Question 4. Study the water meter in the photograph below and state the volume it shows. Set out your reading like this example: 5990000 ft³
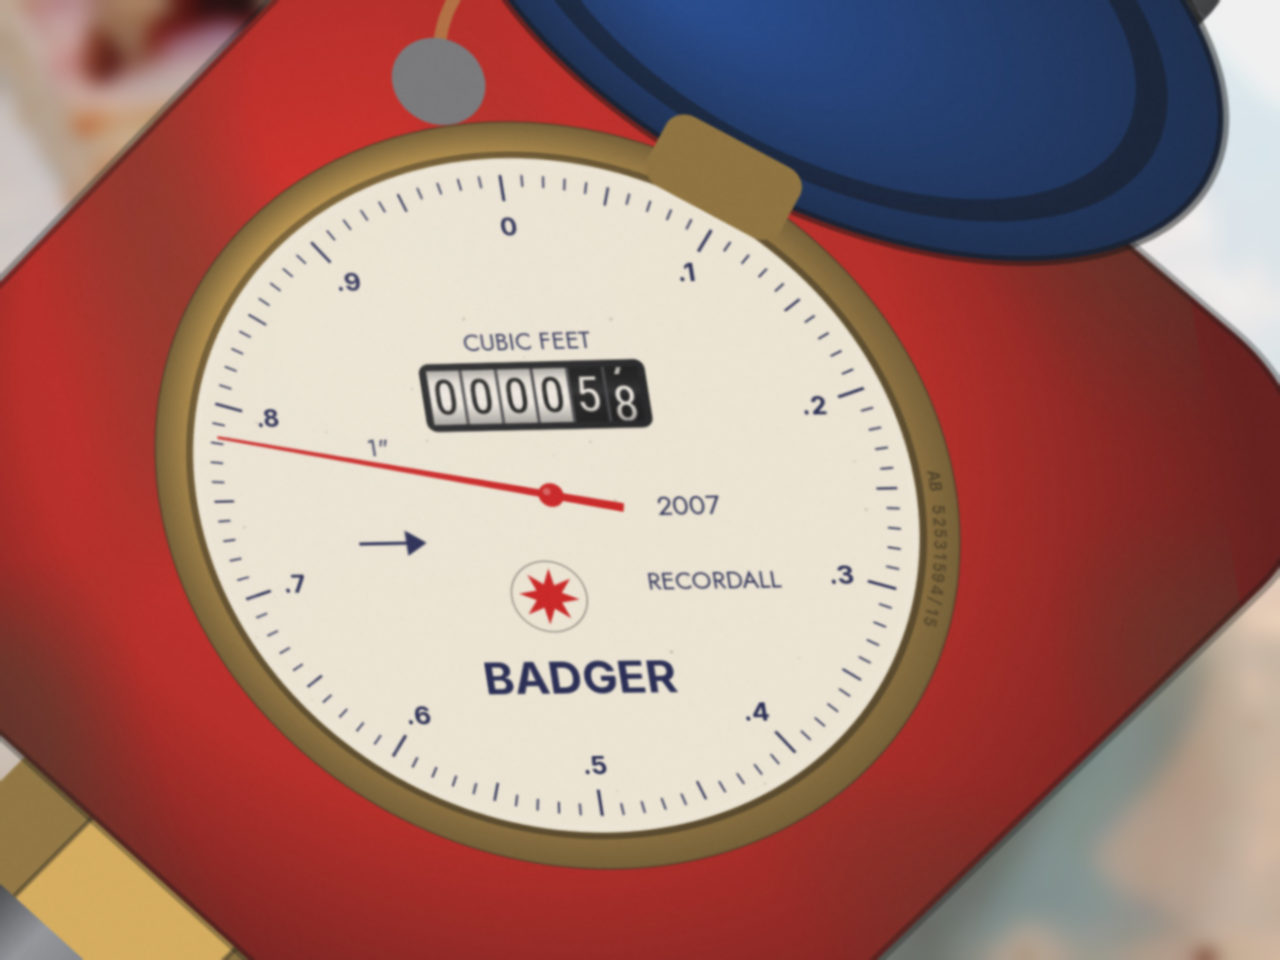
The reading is 57.78 ft³
